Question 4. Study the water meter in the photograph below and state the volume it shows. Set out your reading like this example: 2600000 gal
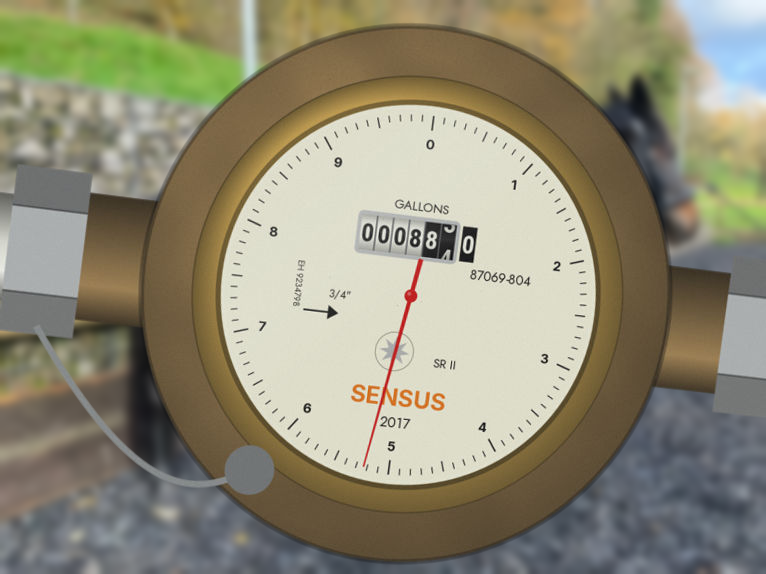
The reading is 8835.2 gal
